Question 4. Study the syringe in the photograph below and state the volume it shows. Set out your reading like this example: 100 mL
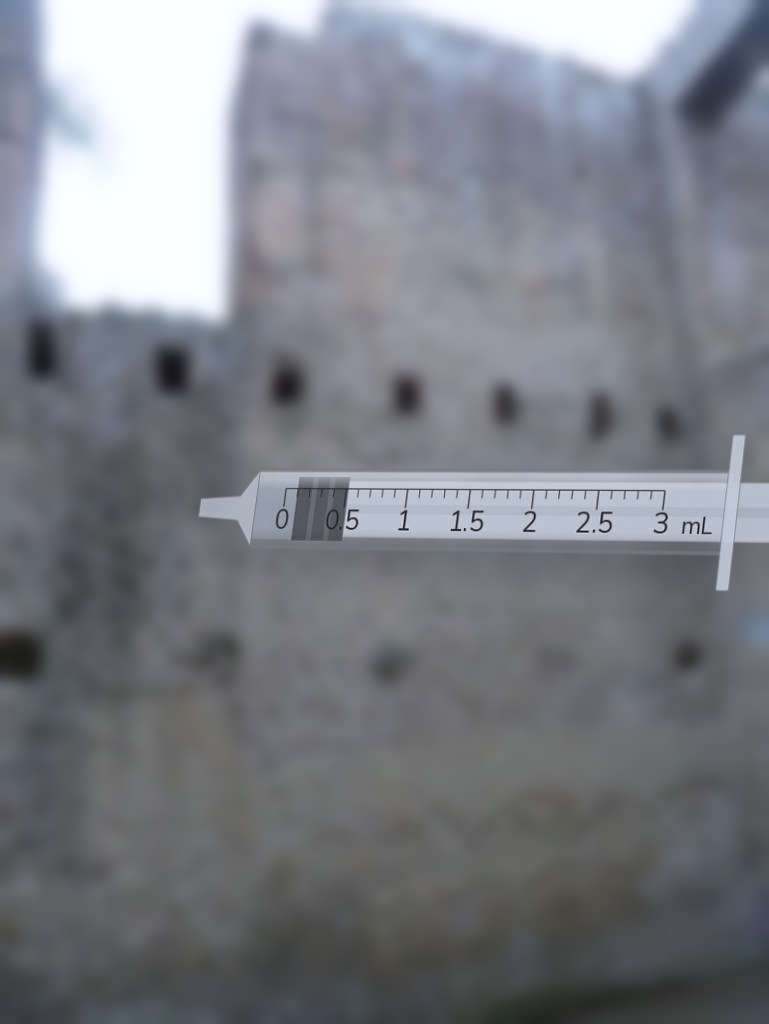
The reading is 0.1 mL
